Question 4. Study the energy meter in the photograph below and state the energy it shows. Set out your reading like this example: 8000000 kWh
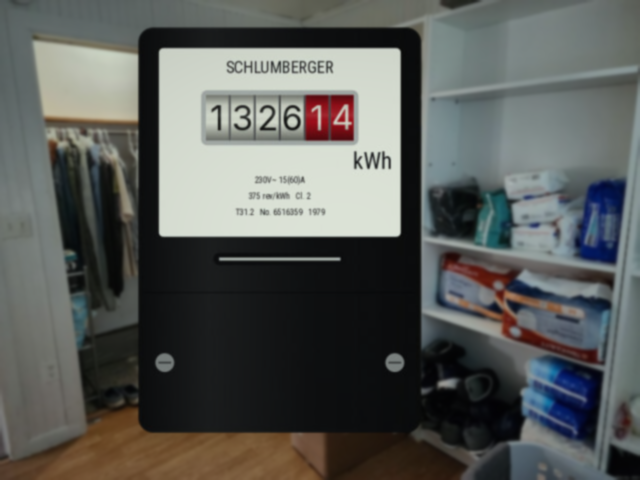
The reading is 1326.14 kWh
